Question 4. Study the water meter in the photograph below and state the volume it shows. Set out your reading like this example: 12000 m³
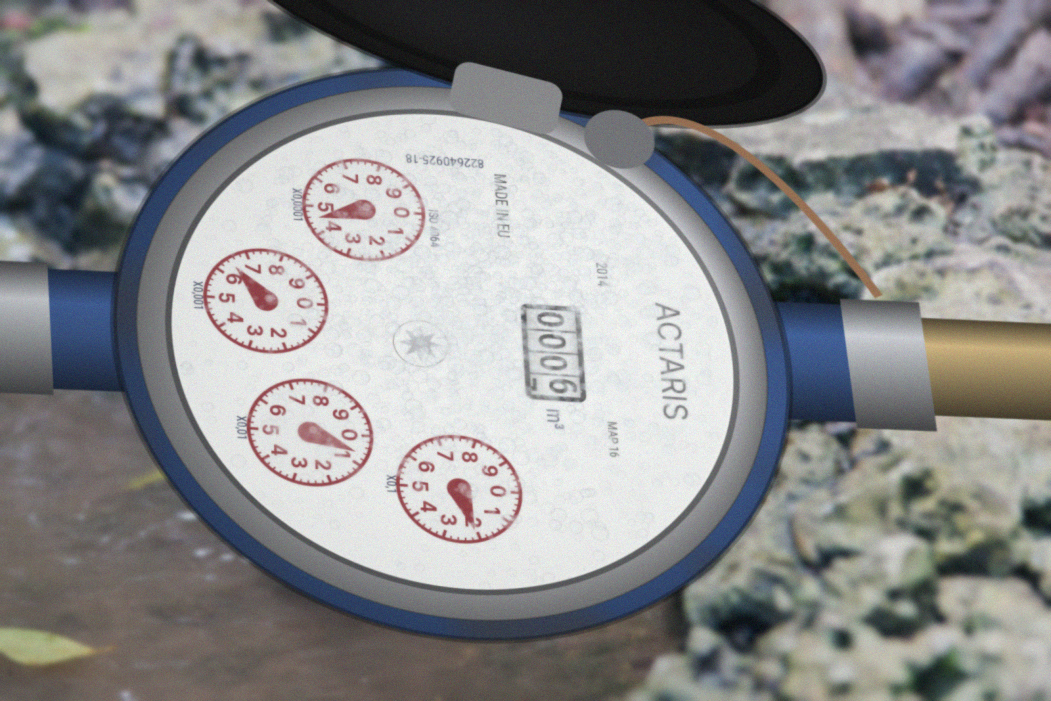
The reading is 6.2064 m³
